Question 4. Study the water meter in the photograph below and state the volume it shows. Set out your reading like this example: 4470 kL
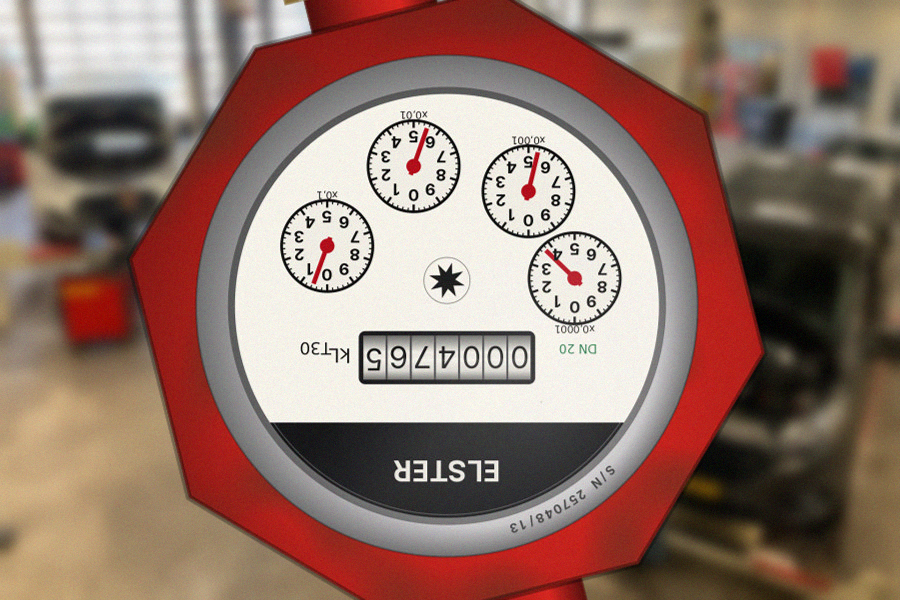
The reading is 4765.0553 kL
